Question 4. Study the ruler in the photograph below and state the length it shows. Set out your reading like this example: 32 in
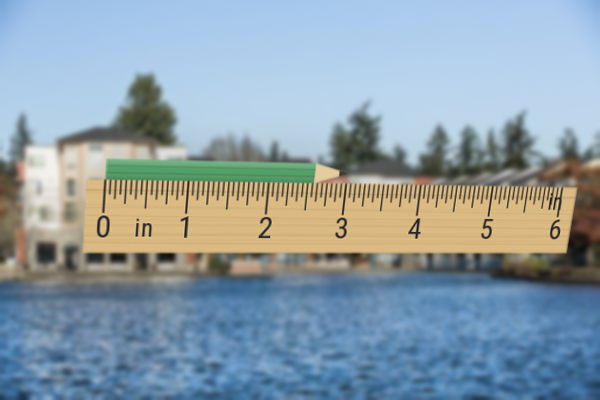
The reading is 3 in
